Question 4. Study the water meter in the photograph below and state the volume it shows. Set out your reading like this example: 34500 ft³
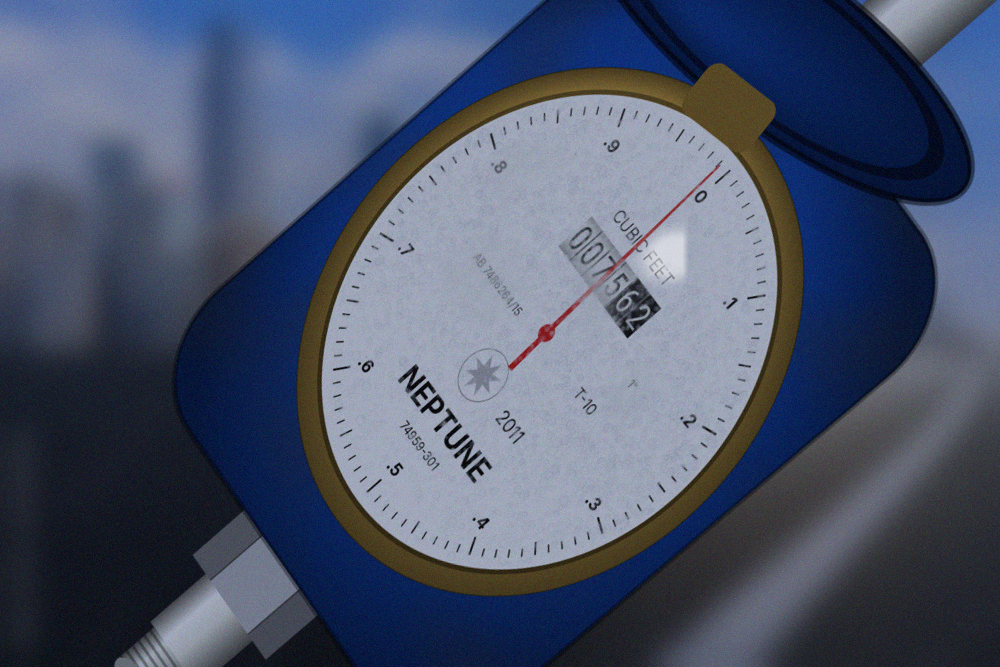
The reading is 7561.99 ft³
